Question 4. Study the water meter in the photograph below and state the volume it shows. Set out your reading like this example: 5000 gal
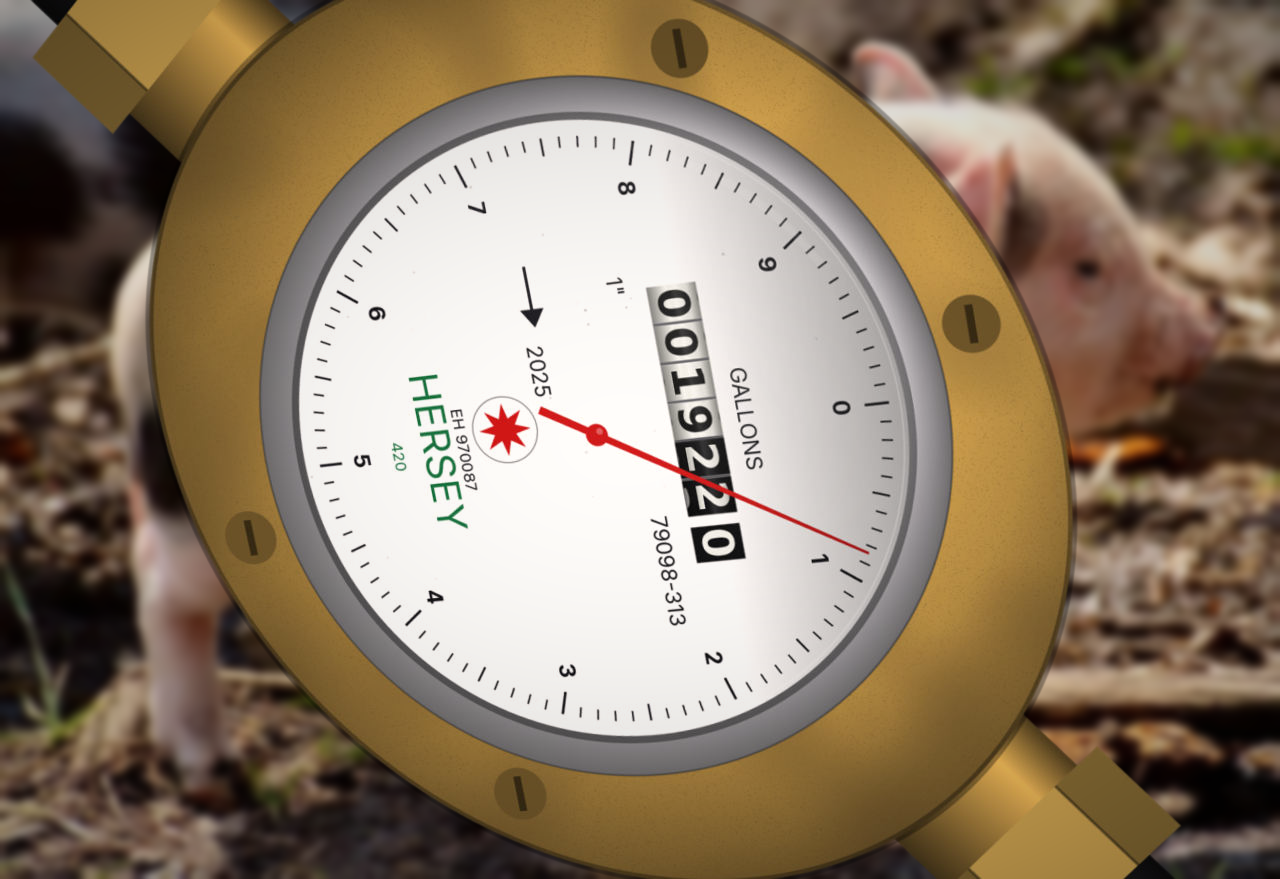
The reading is 19220.8 gal
